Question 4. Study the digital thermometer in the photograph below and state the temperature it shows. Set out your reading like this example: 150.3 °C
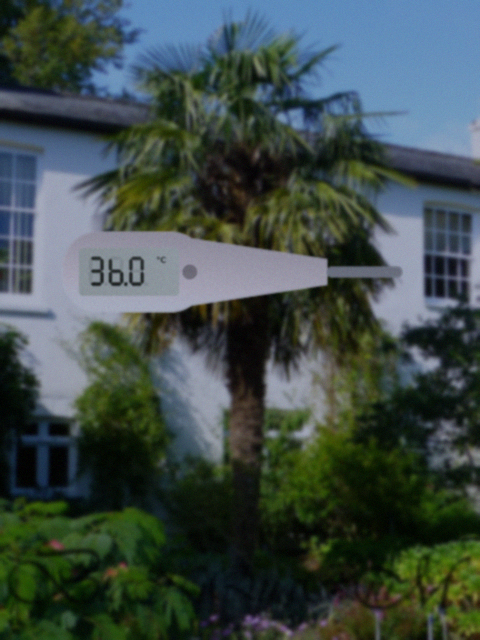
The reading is 36.0 °C
